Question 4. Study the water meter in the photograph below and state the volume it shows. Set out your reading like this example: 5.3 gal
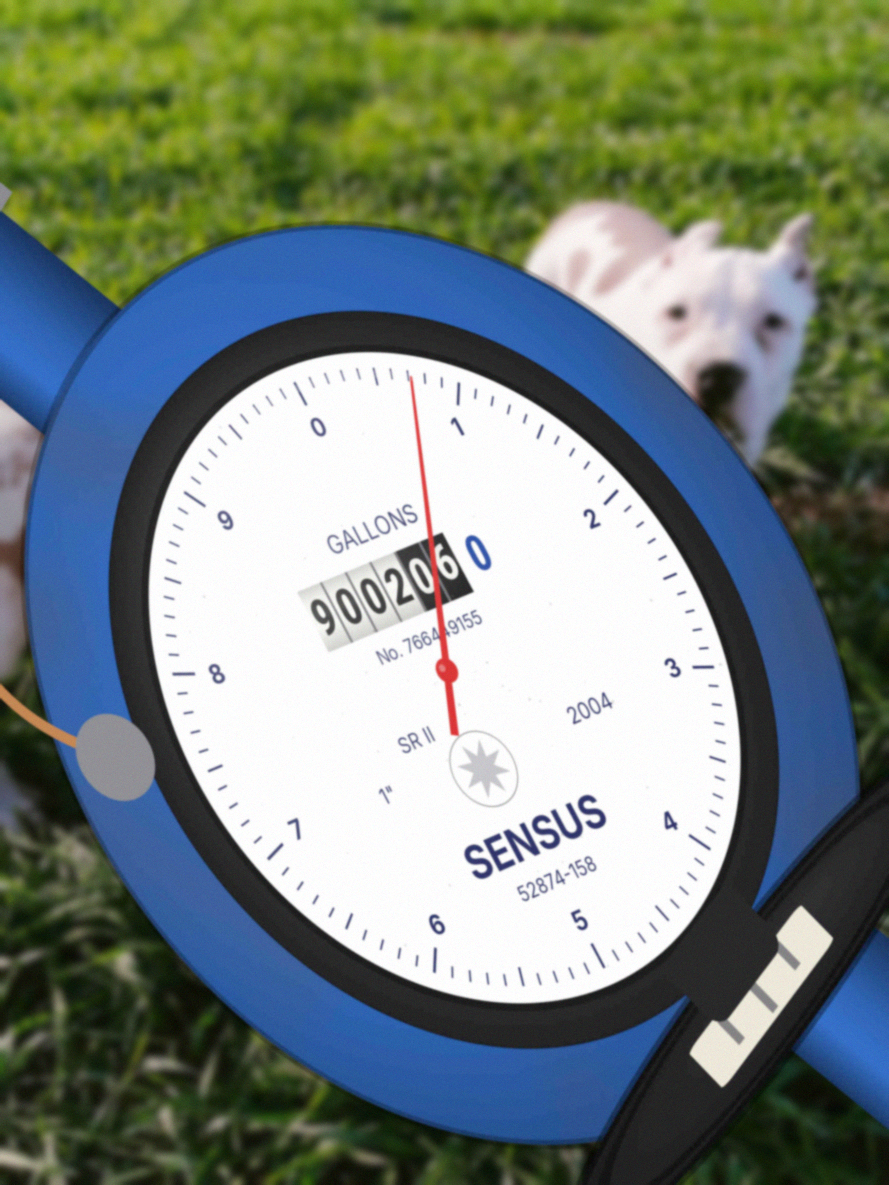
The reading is 9002060.7 gal
